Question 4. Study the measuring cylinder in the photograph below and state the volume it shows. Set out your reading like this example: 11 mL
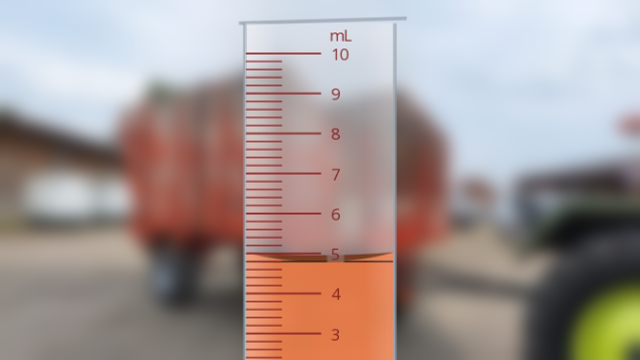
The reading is 4.8 mL
